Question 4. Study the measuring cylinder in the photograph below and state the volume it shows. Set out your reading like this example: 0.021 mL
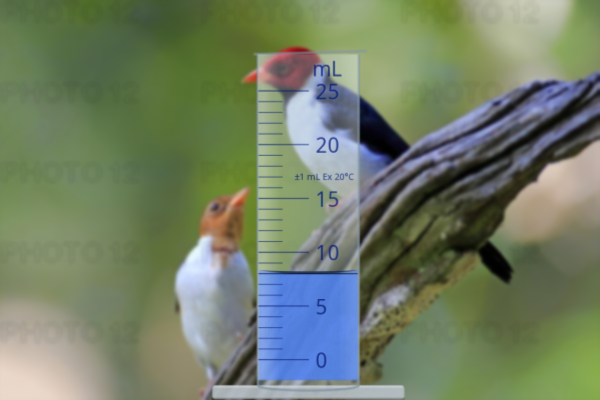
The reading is 8 mL
